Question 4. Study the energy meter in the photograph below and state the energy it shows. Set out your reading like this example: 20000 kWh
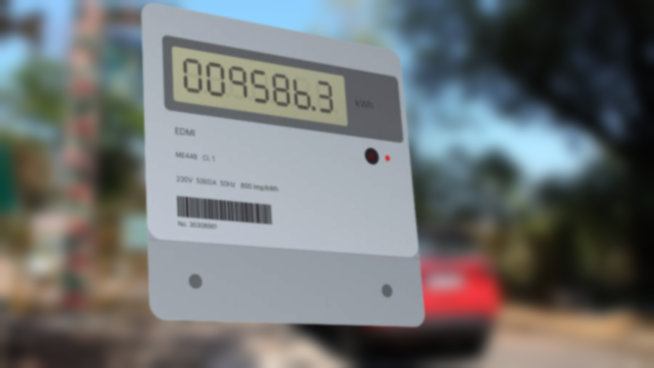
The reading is 9586.3 kWh
